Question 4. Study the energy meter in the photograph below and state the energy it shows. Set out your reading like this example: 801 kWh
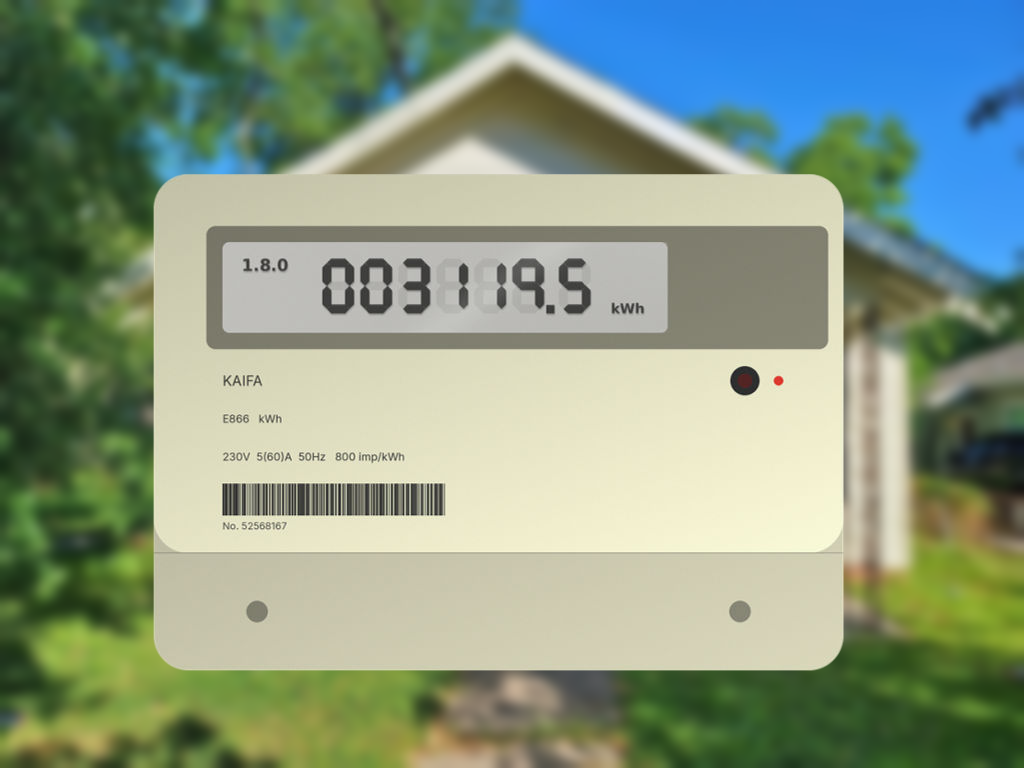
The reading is 3119.5 kWh
